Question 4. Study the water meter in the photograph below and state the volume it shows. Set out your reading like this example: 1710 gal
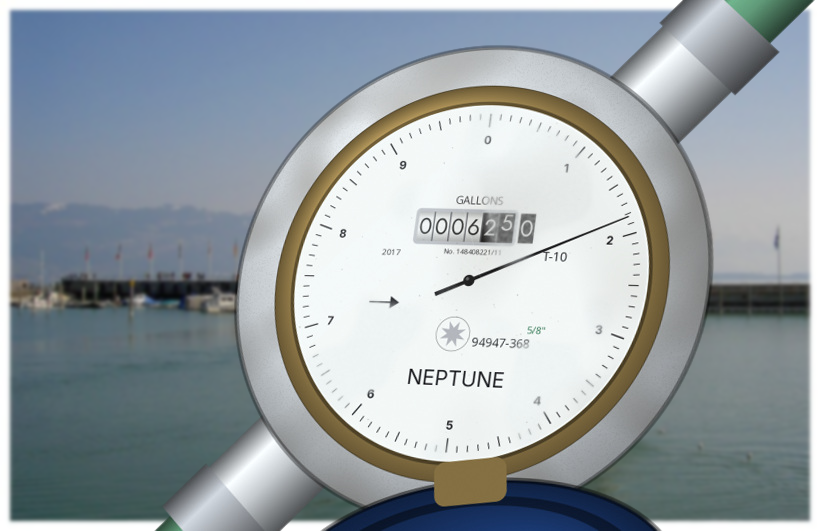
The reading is 6251.8 gal
